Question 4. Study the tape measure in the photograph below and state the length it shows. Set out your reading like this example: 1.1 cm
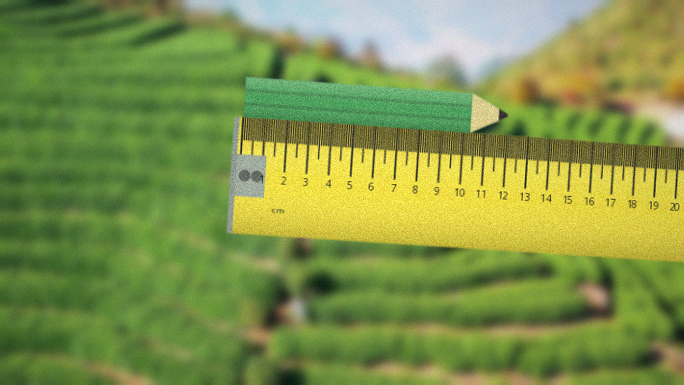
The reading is 12 cm
